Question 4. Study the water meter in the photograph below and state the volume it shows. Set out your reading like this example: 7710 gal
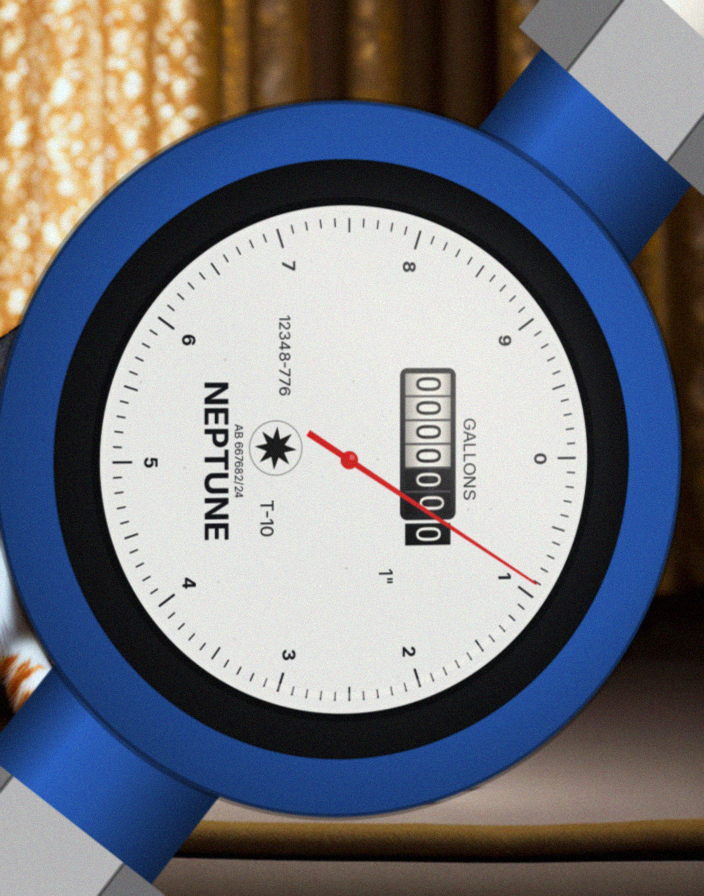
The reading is 0.9 gal
